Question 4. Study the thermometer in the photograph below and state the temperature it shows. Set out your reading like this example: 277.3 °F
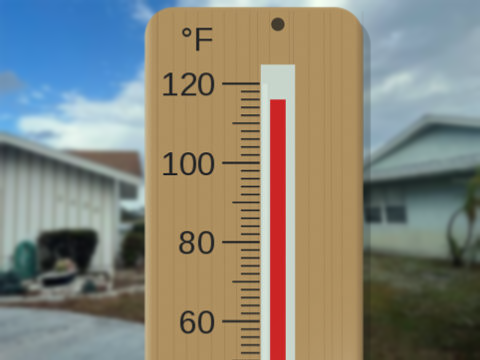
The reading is 116 °F
